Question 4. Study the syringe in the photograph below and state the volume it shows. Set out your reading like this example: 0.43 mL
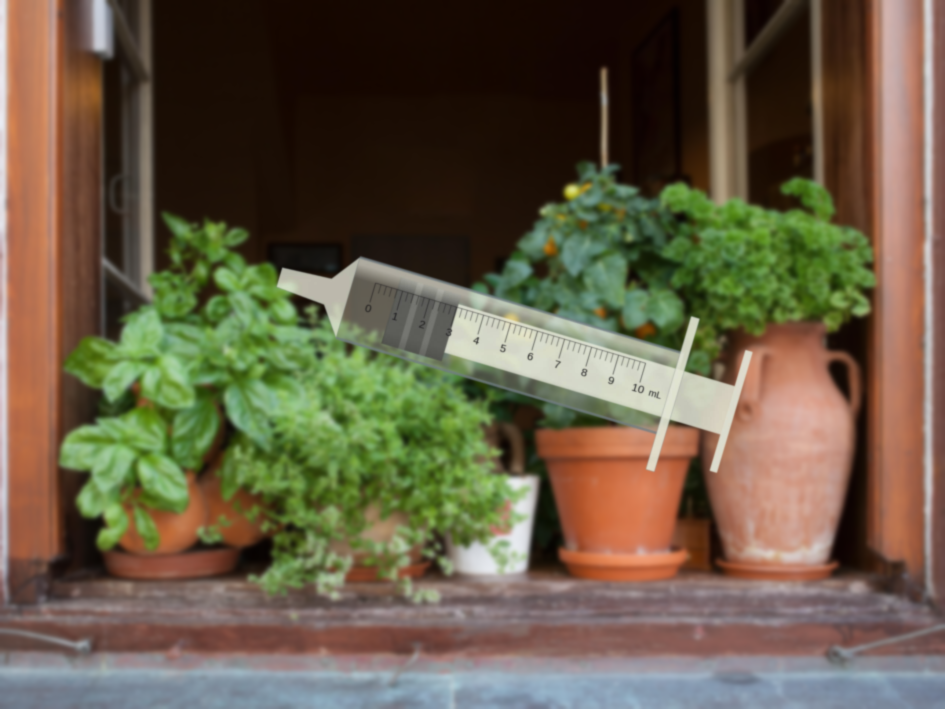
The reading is 0.8 mL
